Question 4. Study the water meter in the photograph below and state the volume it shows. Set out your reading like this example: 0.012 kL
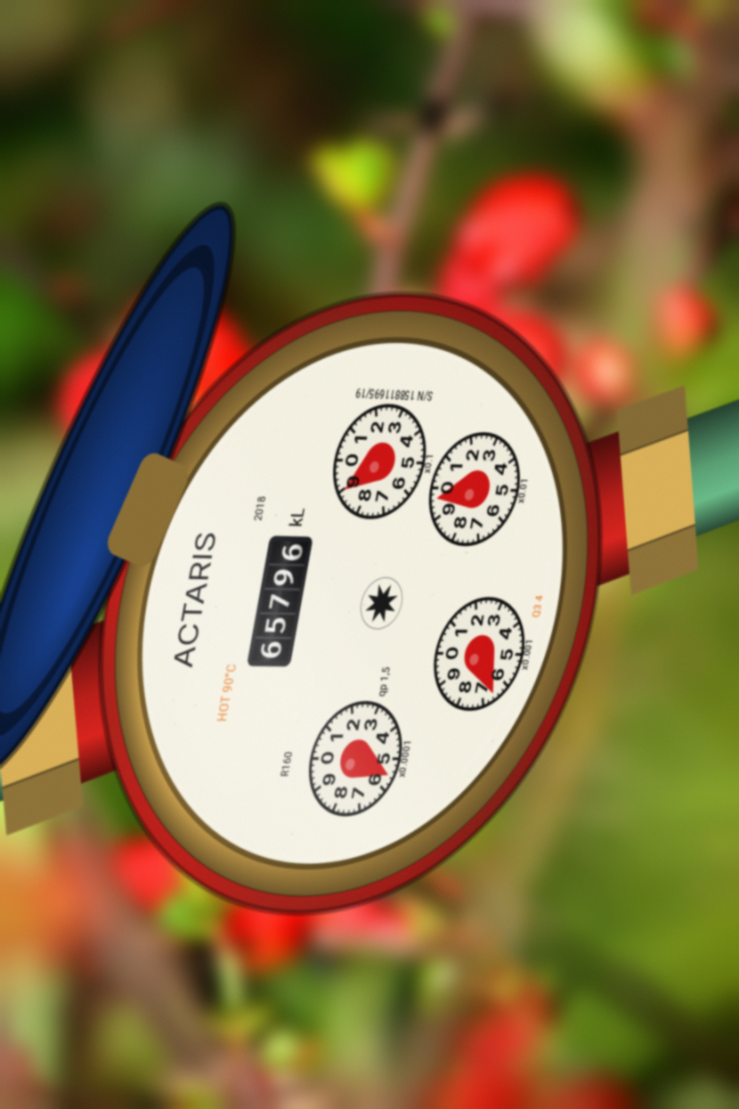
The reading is 65795.8965 kL
